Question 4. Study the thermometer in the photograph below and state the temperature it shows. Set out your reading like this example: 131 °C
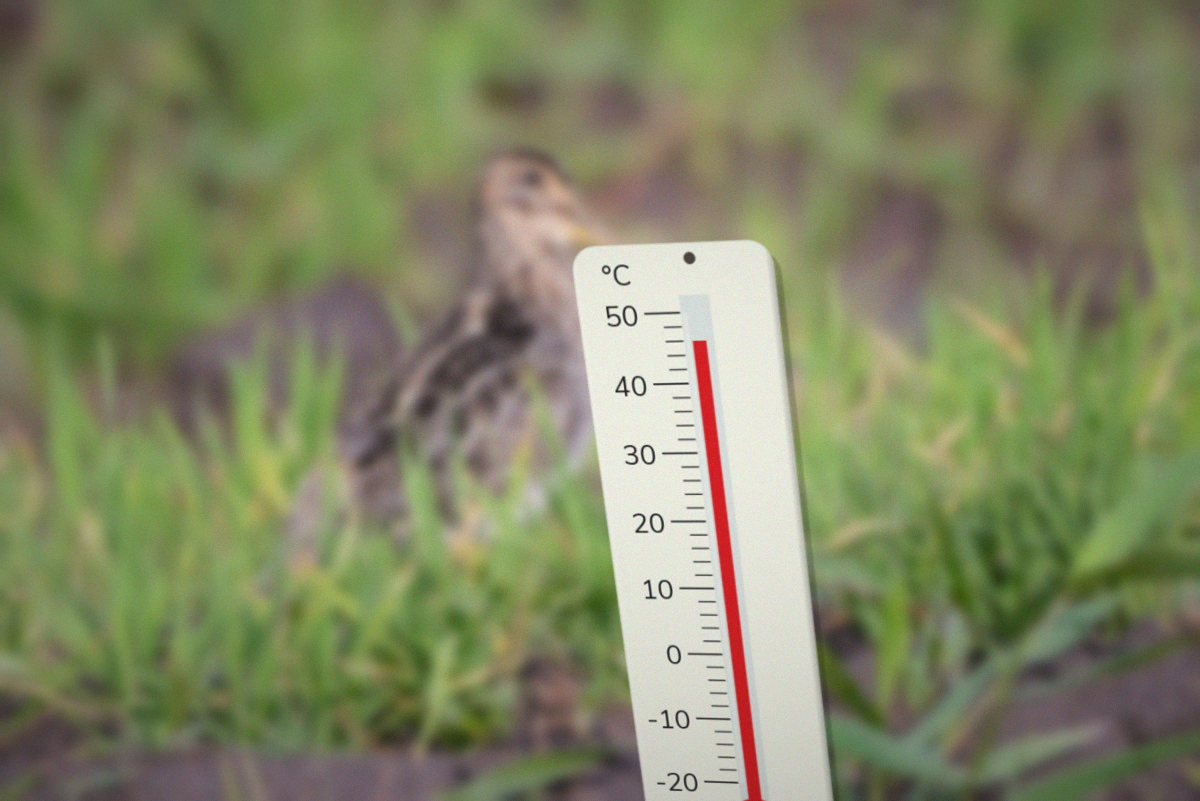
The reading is 46 °C
